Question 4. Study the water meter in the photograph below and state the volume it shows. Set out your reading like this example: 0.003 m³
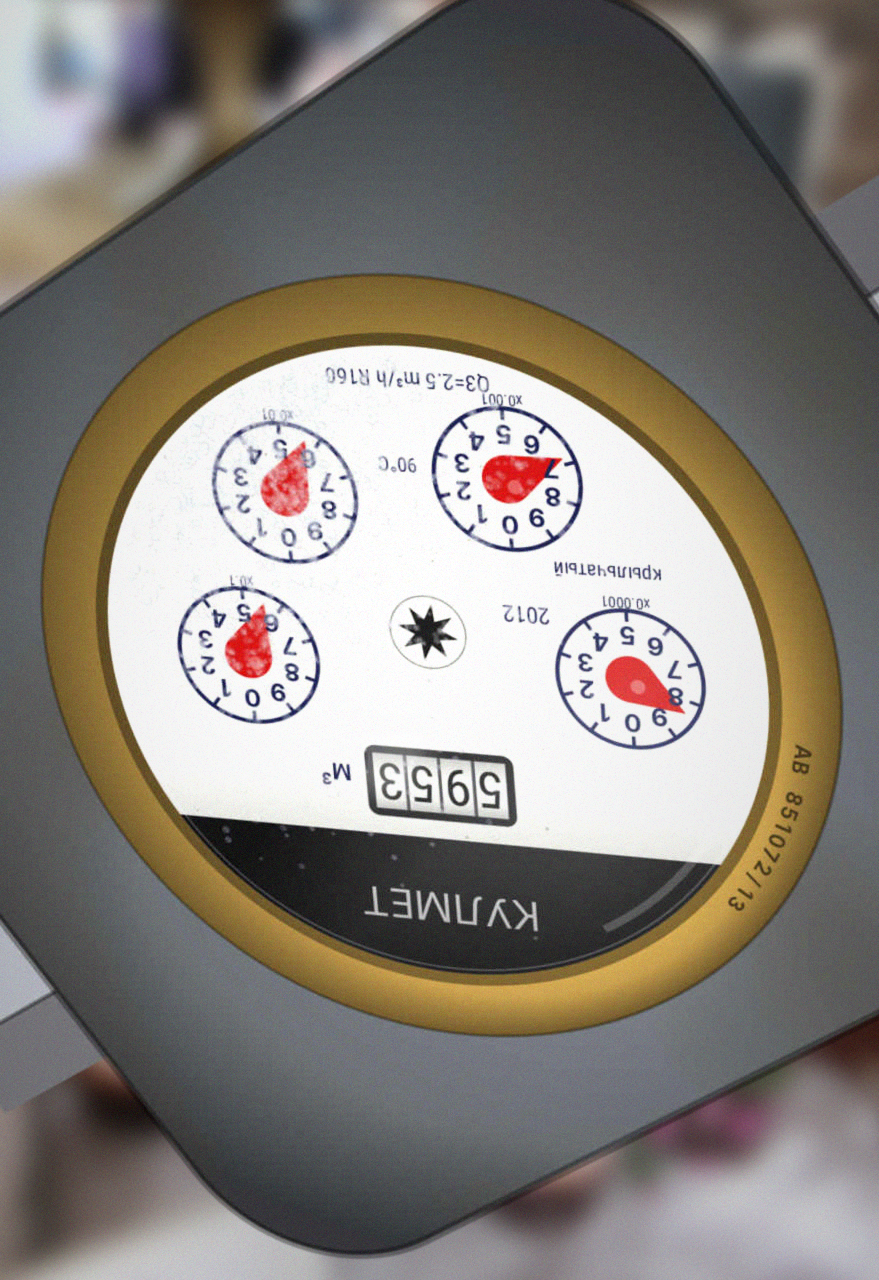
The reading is 5953.5568 m³
